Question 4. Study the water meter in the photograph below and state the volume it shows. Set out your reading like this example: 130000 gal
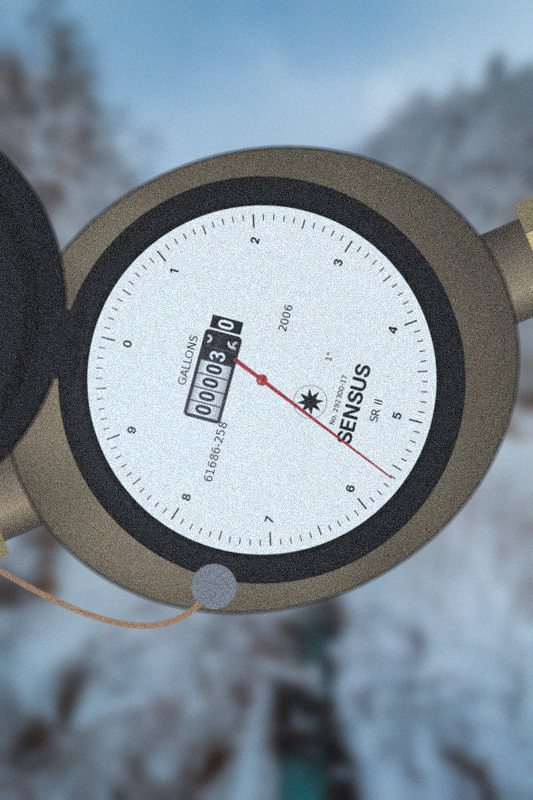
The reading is 355.6 gal
